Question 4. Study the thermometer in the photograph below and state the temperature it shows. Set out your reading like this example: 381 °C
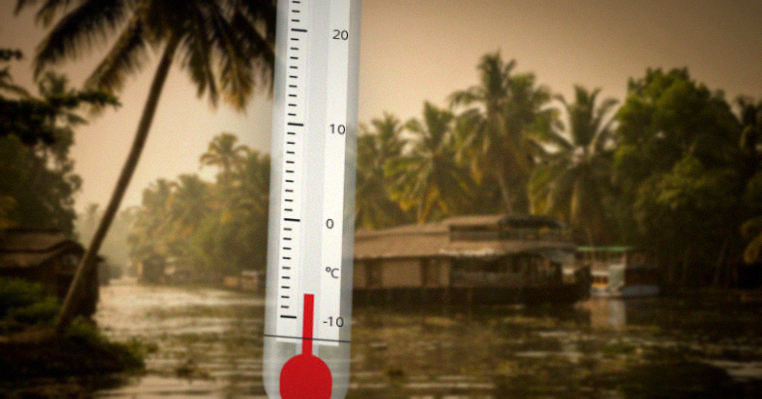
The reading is -7.5 °C
